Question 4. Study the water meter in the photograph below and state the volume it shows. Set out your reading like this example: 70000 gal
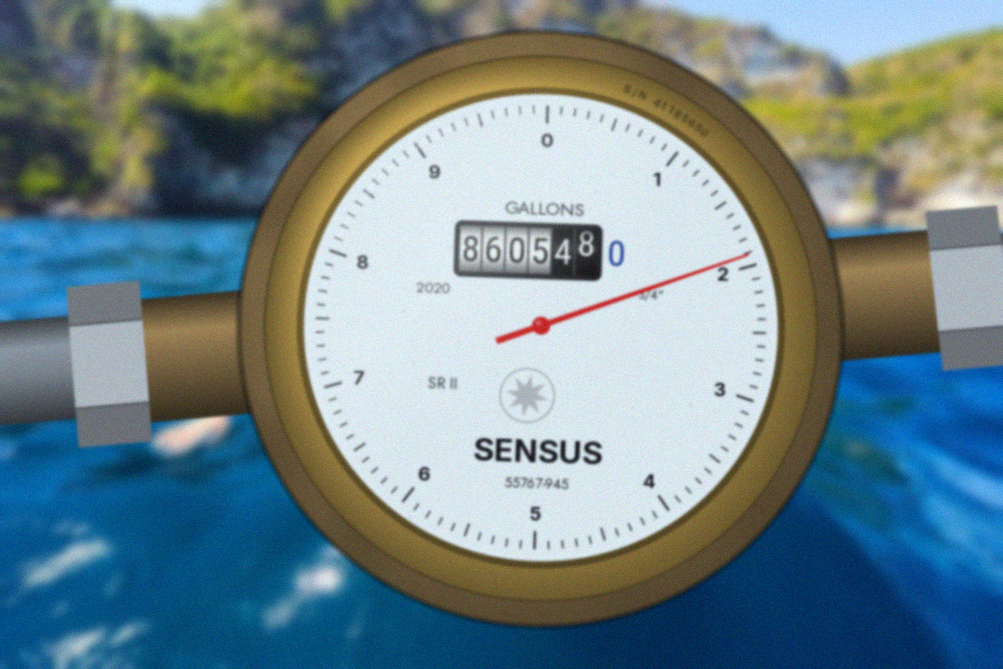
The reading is 8605481.9 gal
